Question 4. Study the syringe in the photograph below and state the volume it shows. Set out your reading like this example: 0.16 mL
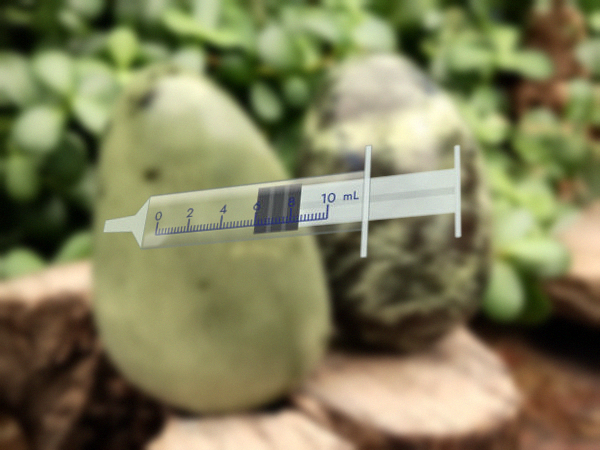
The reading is 6 mL
